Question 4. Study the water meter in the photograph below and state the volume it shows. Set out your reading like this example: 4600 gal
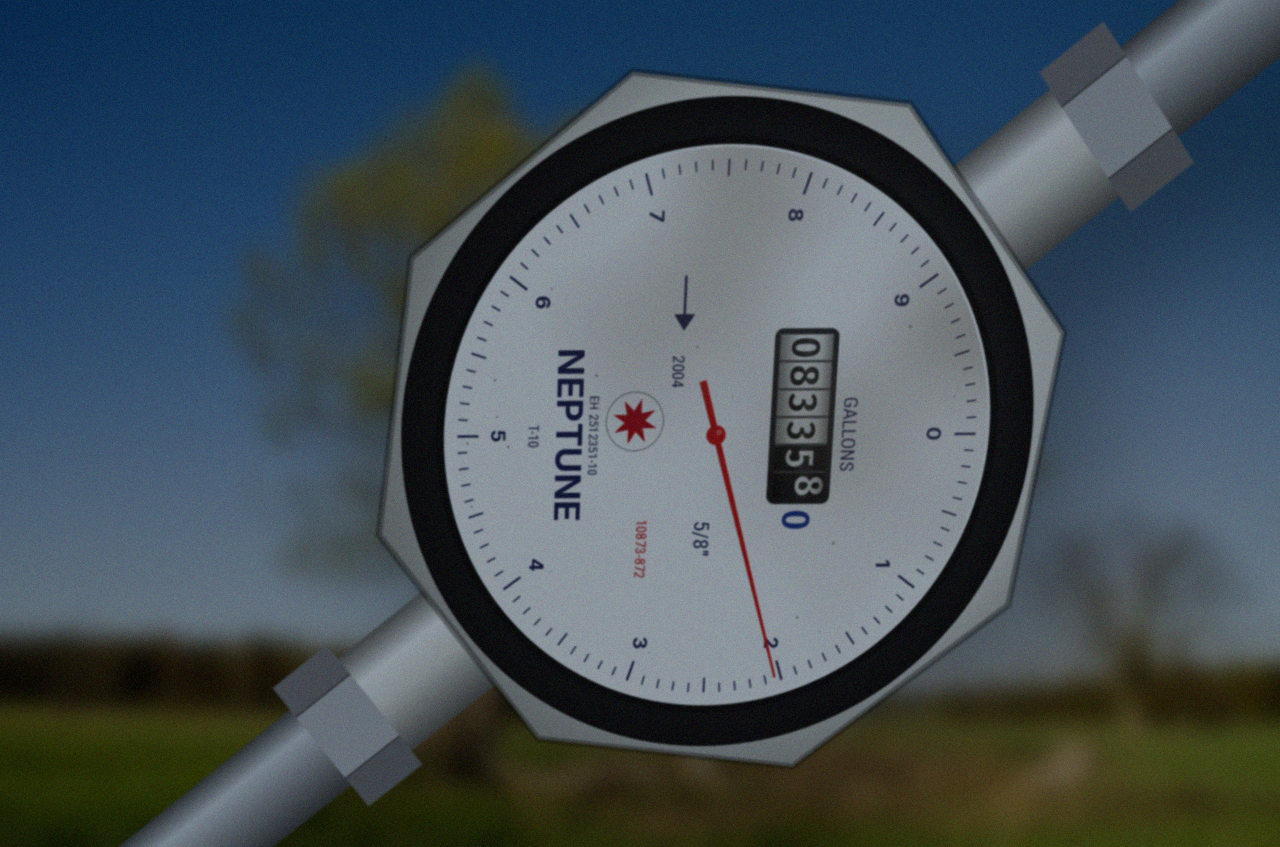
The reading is 833582.0 gal
